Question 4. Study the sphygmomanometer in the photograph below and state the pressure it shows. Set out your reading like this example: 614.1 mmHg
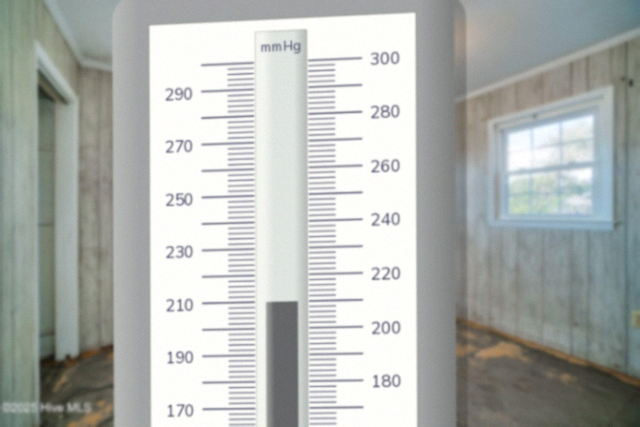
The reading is 210 mmHg
